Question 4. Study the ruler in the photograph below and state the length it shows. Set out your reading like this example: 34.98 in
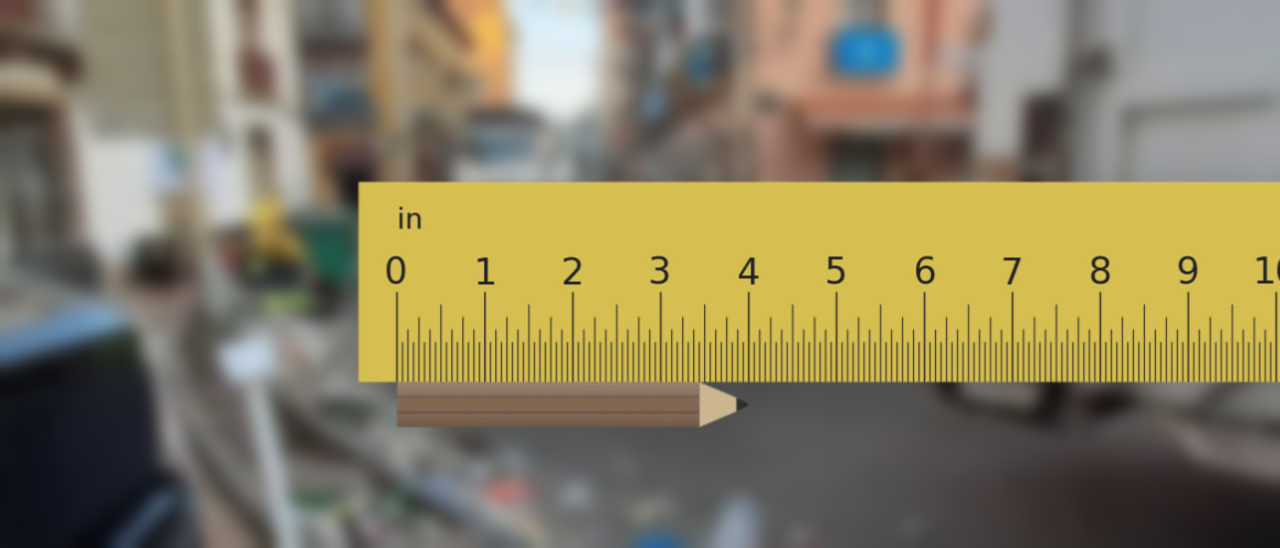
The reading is 4 in
